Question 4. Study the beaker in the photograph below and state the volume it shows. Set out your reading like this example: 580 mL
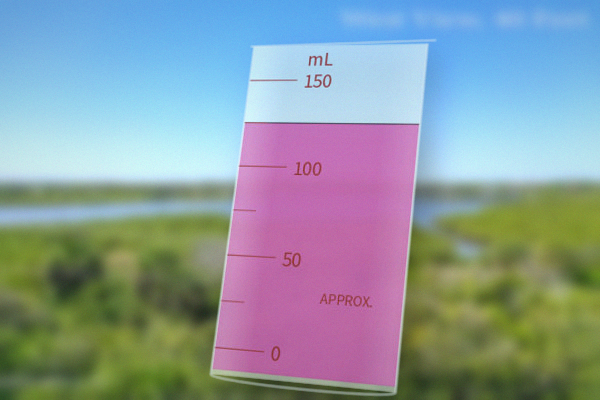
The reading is 125 mL
